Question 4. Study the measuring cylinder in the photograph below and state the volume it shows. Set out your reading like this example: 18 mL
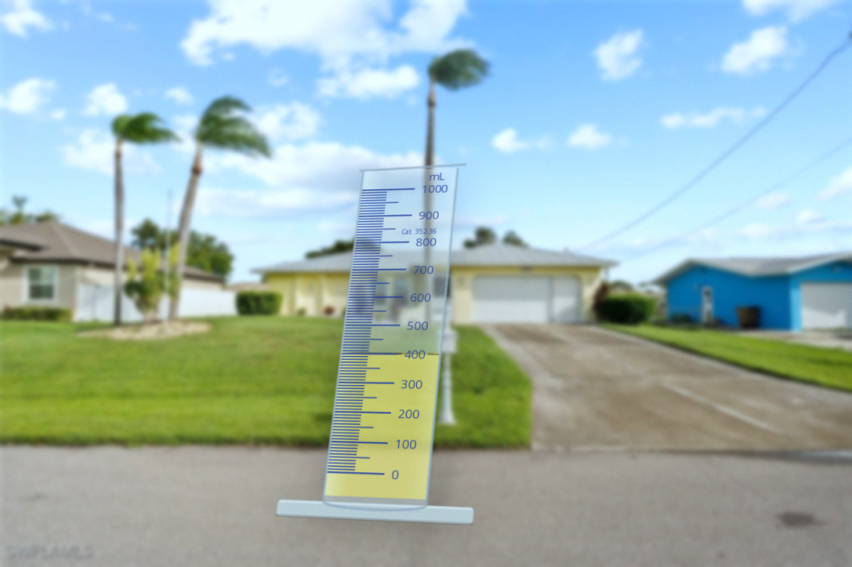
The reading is 400 mL
